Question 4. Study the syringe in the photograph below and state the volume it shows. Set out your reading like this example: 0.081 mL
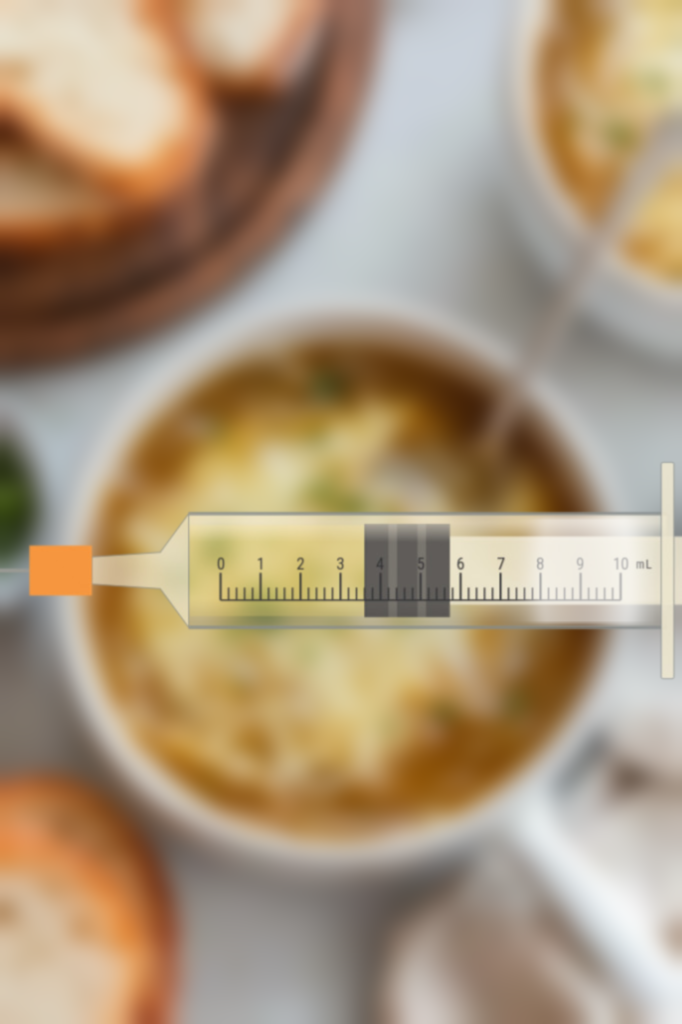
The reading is 3.6 mL
